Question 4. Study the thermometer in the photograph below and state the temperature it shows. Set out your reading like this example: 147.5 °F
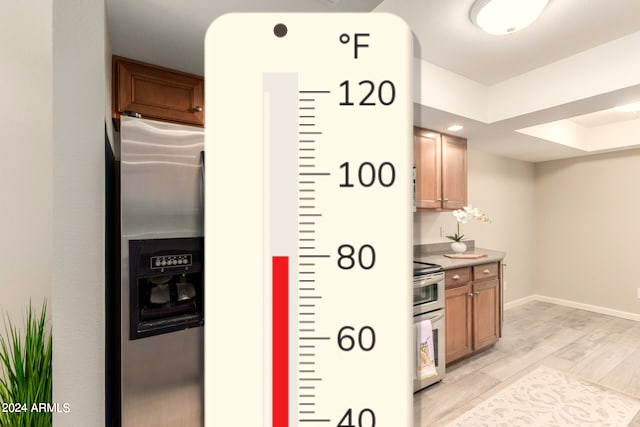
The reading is 80 °F
